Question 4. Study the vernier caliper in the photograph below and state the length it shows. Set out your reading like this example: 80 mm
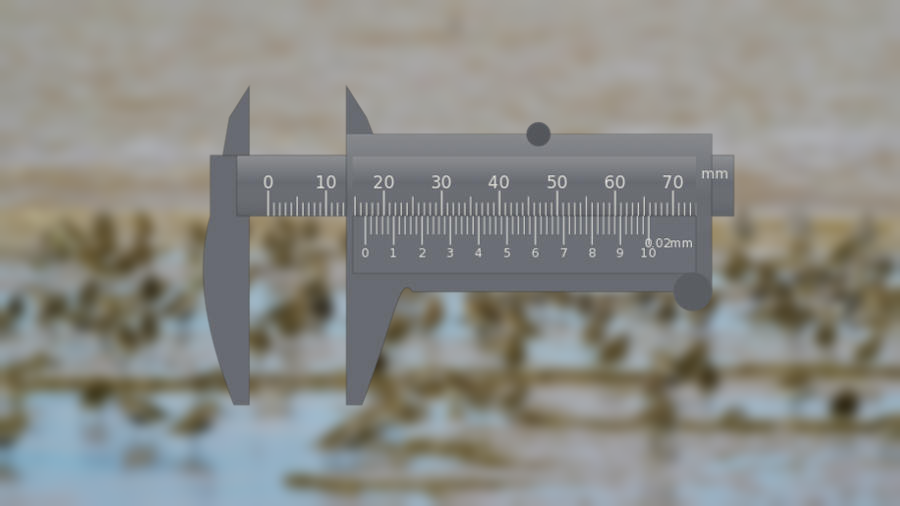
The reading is 16.8 mm
